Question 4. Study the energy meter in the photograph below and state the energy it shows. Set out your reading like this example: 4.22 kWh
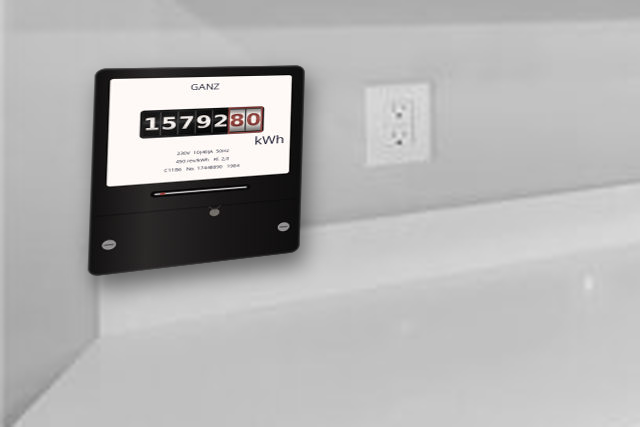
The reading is 15792.80 kWh
